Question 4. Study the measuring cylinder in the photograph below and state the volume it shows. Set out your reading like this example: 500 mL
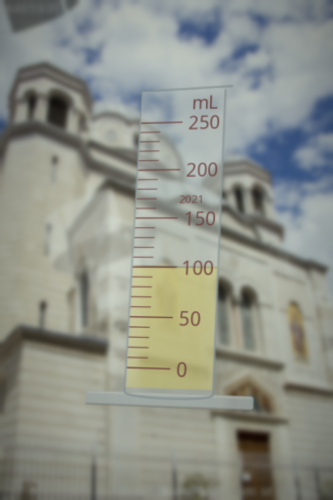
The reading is 100 mL
